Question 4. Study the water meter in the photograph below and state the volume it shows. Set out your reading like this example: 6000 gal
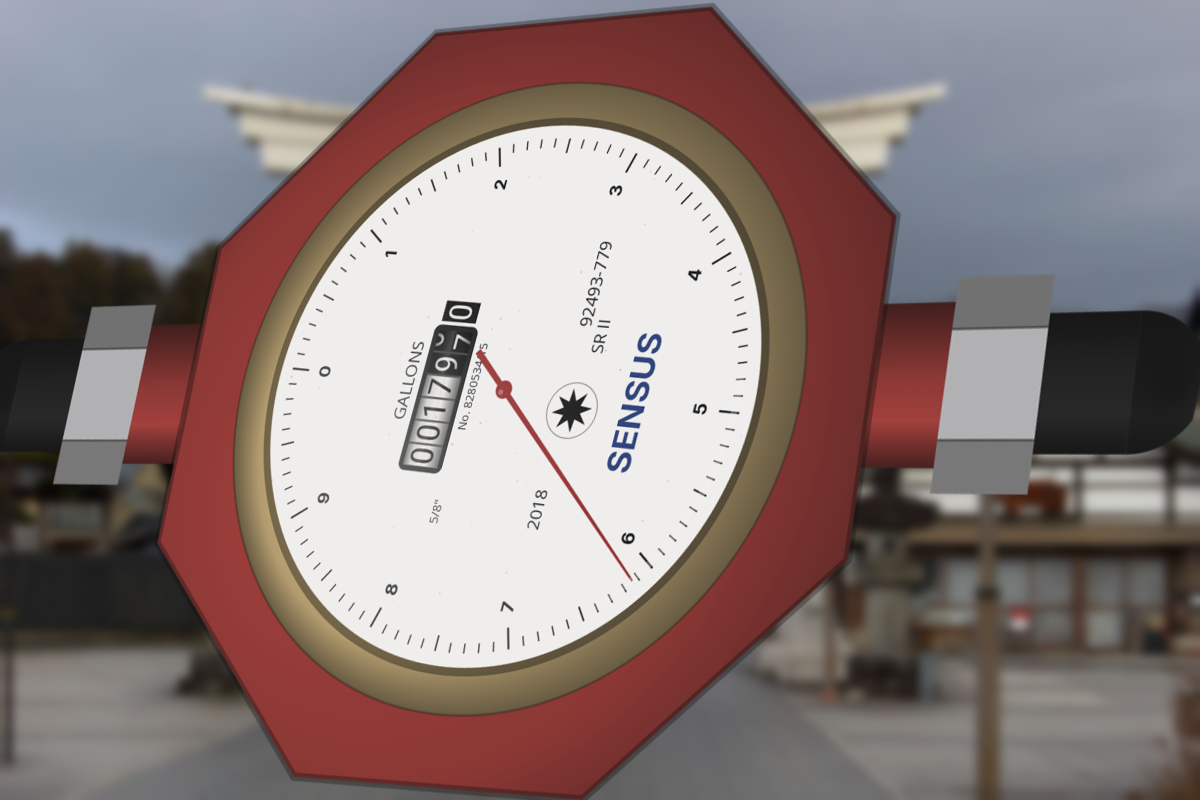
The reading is 17966.1 gal
